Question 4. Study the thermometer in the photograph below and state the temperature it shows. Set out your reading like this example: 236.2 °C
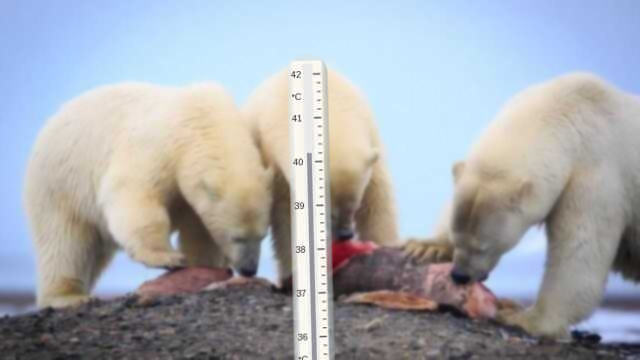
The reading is 40.2 °C
